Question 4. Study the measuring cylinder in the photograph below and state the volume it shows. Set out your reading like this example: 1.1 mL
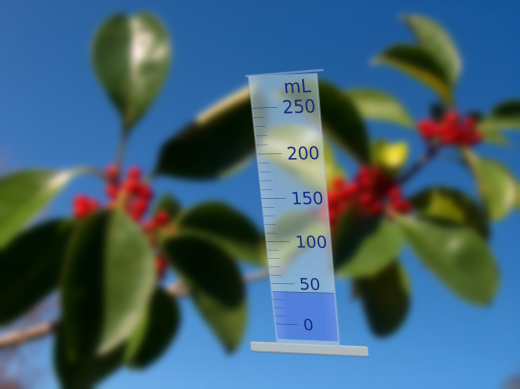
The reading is 40 mL
